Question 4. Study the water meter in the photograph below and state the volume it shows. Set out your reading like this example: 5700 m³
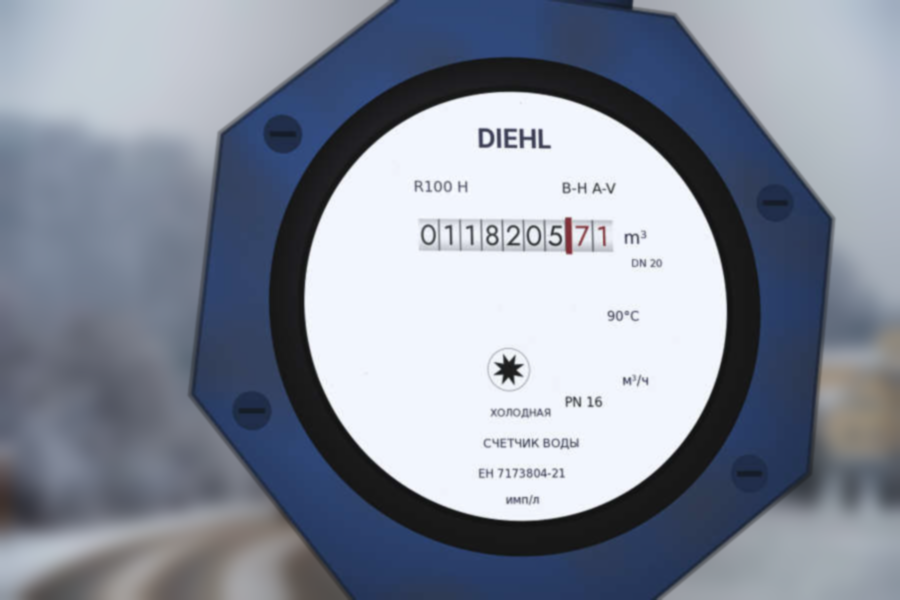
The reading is 118205.71 m³
